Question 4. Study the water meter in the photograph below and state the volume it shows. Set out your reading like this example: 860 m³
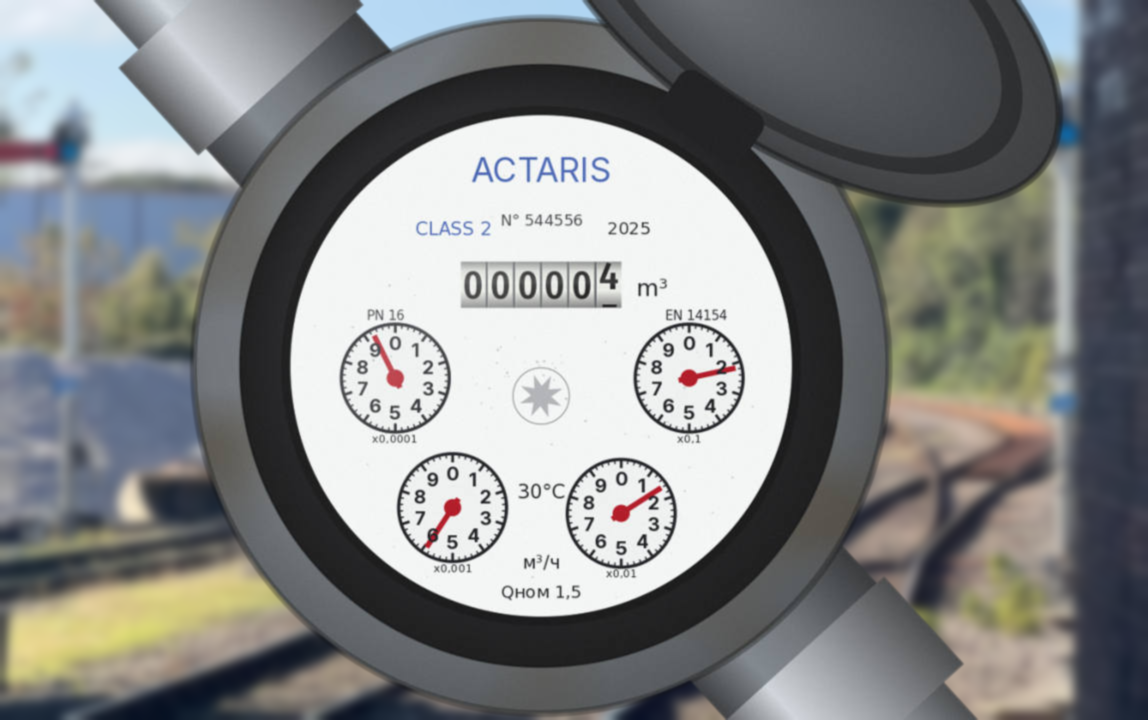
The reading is 4.2159 m³
